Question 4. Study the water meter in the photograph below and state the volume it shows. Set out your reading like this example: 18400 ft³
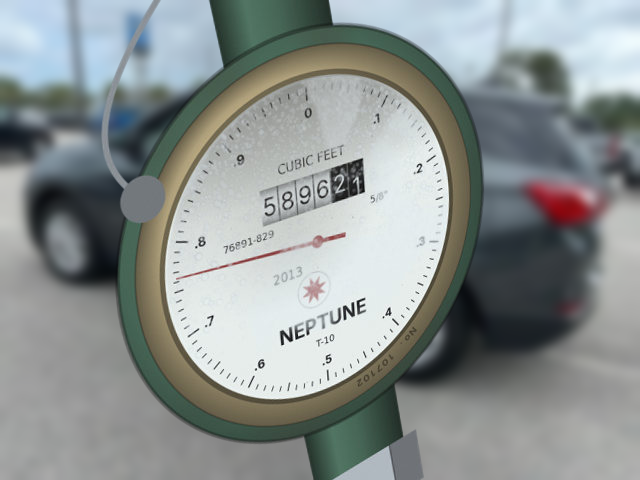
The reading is 589620.76 ft³
